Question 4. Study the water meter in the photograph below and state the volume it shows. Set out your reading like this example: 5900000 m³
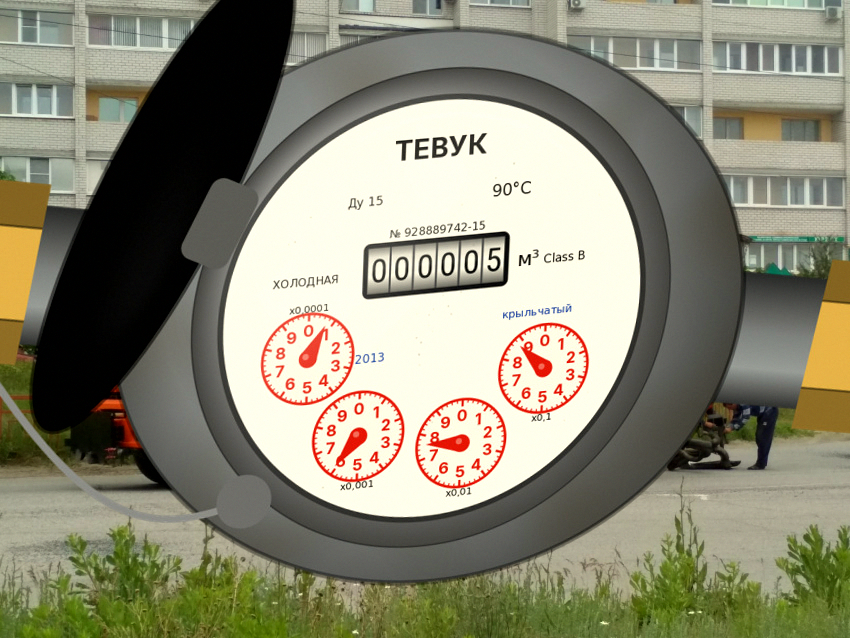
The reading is 5.8760 m³
